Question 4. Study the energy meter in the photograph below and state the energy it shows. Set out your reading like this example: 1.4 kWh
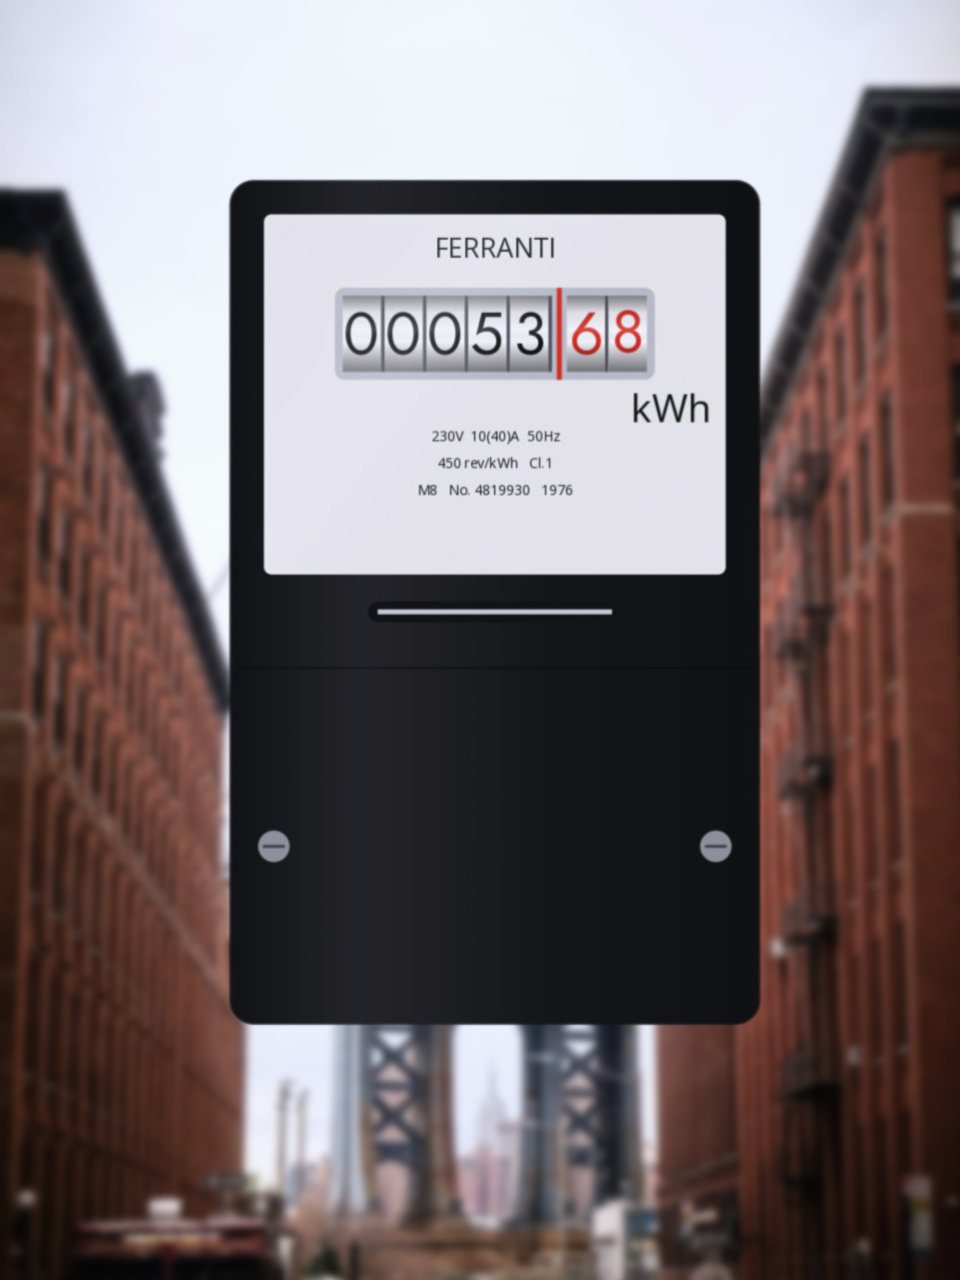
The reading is 53.68 kWh
